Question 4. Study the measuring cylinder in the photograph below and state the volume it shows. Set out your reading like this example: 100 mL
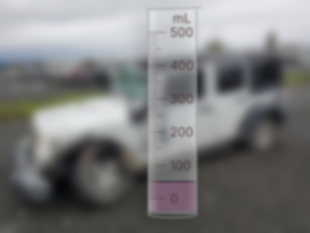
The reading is 50 mL
